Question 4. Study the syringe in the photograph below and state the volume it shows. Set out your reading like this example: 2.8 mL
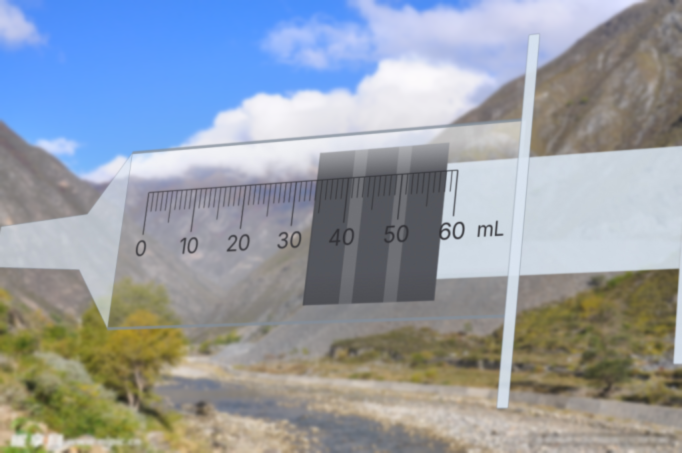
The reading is 34 mL
